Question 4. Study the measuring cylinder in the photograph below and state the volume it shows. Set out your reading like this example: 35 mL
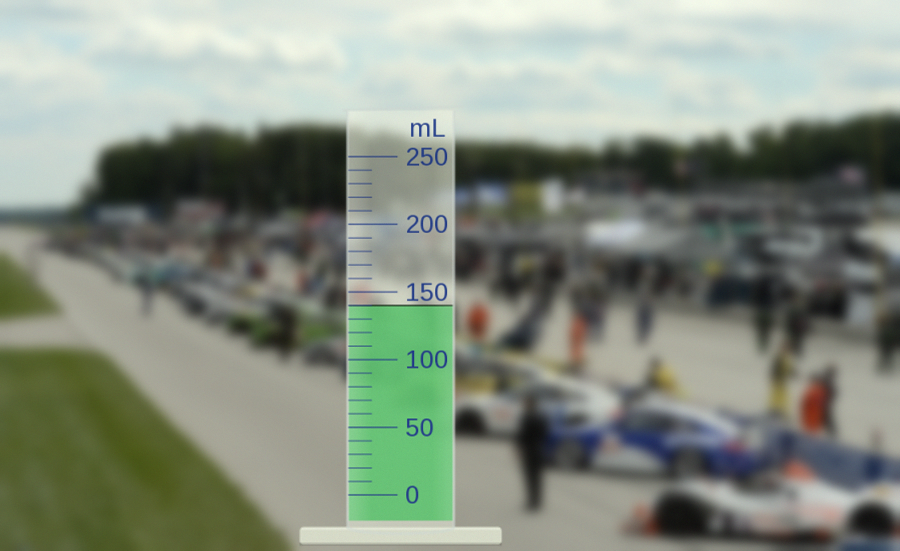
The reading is 140 mL
